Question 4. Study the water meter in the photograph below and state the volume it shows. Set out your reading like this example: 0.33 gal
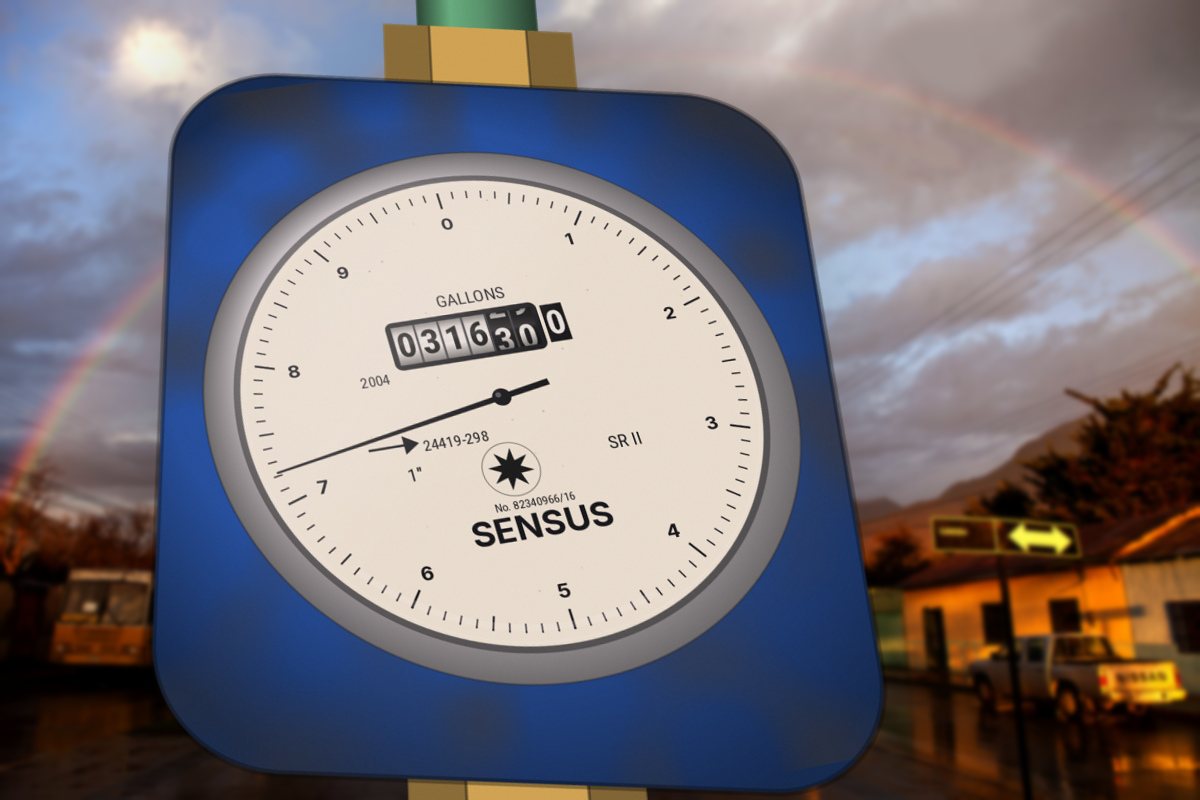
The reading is 316297.2 gal
